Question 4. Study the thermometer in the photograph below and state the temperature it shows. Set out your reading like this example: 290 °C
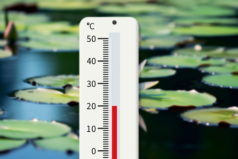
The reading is 20 °C
